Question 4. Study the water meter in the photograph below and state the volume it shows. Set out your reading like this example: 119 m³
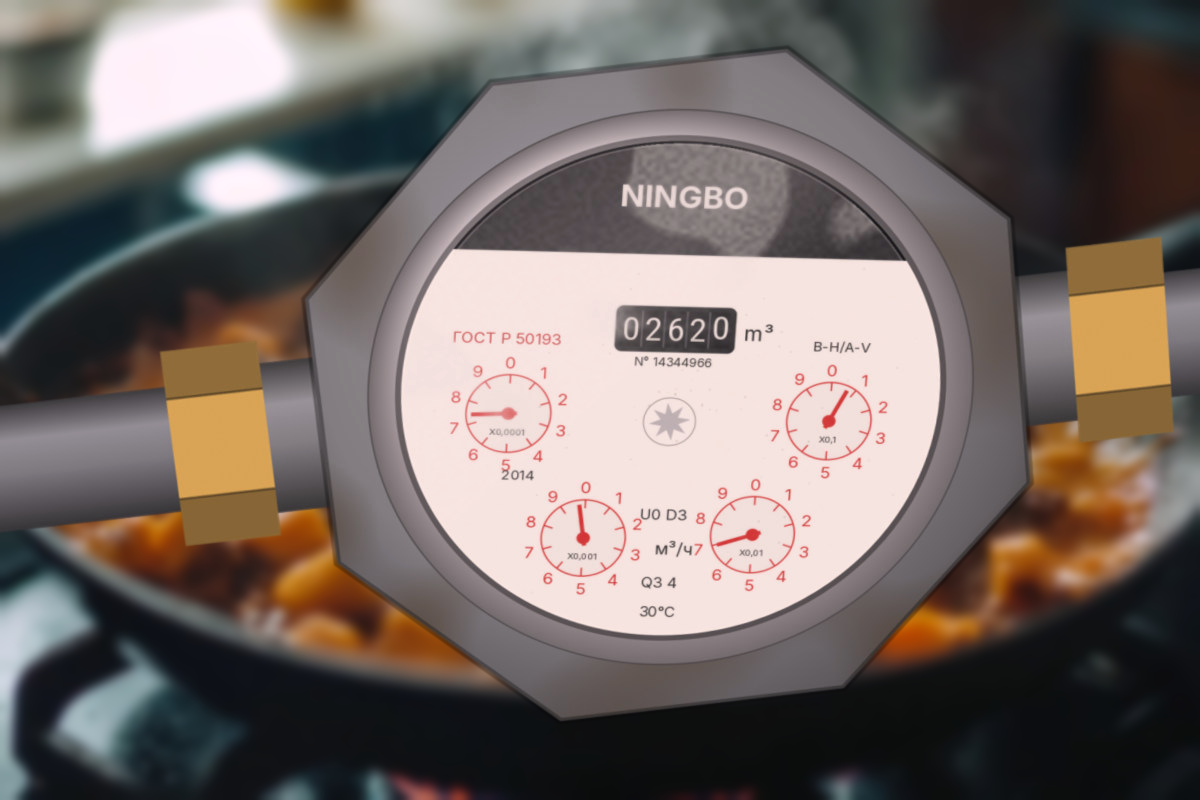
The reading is 2620.0697 m³
